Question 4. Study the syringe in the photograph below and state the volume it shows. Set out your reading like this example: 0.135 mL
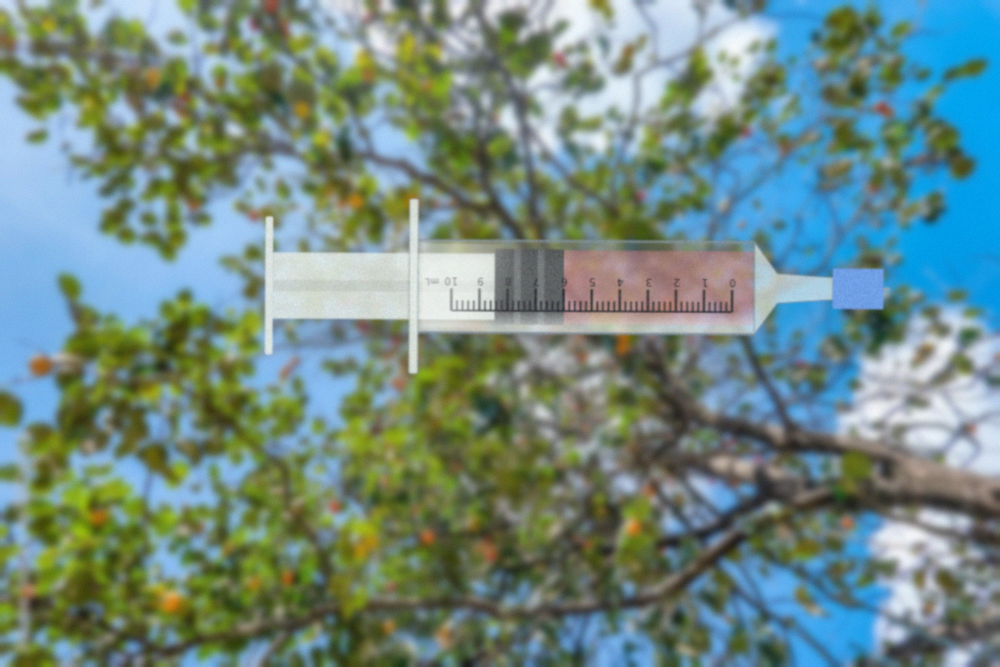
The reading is 6 mL
